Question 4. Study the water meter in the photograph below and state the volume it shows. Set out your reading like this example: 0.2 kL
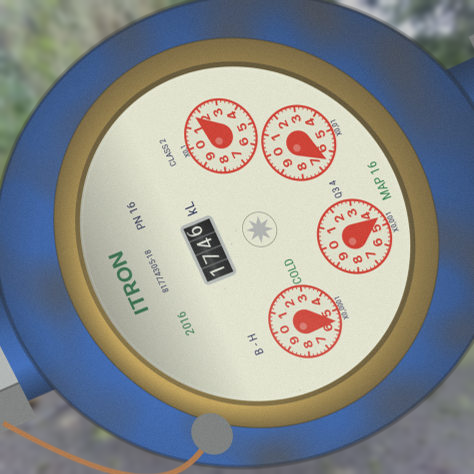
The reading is 1746.1645 kL
